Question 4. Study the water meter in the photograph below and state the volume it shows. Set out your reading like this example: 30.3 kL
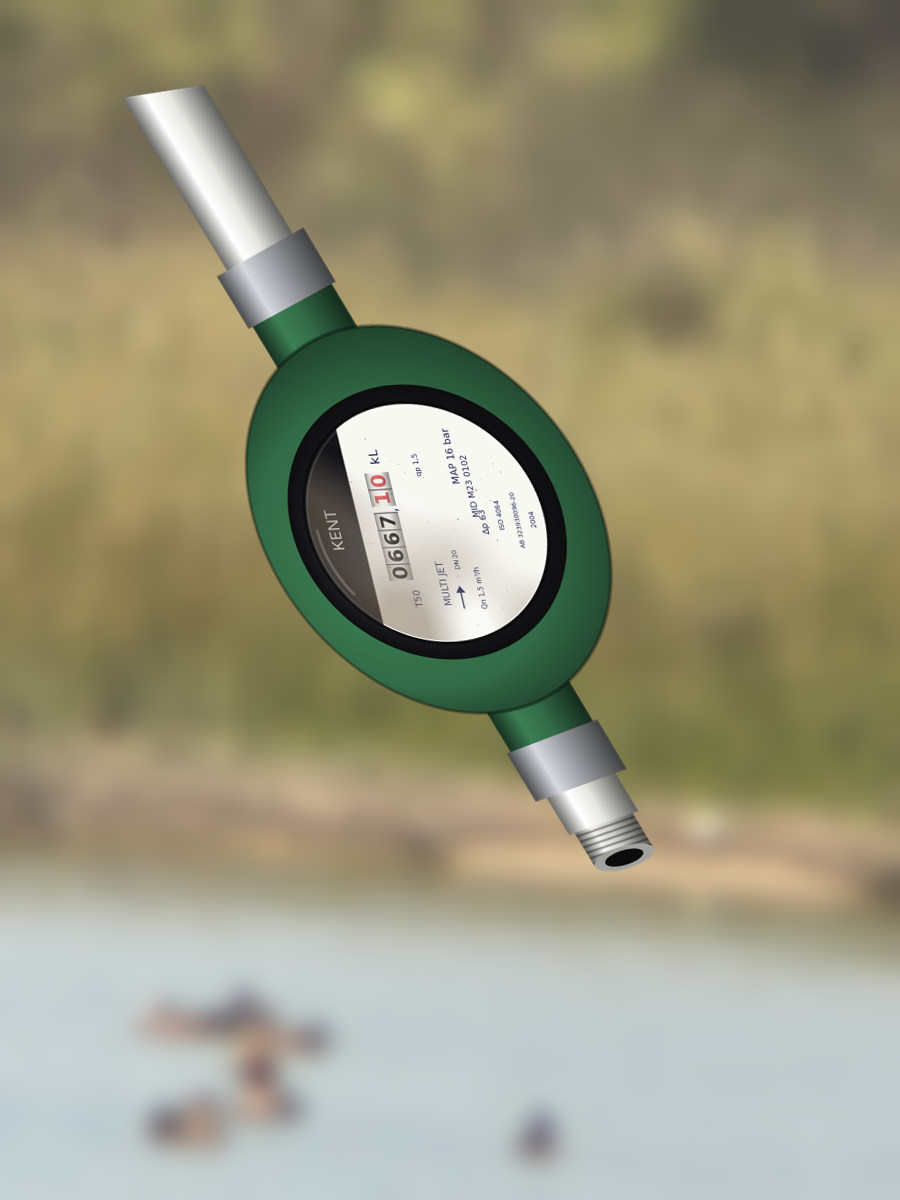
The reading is 667.10 kL
